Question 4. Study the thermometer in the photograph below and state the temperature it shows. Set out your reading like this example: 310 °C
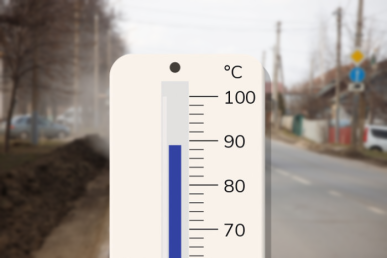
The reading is 89 °C
